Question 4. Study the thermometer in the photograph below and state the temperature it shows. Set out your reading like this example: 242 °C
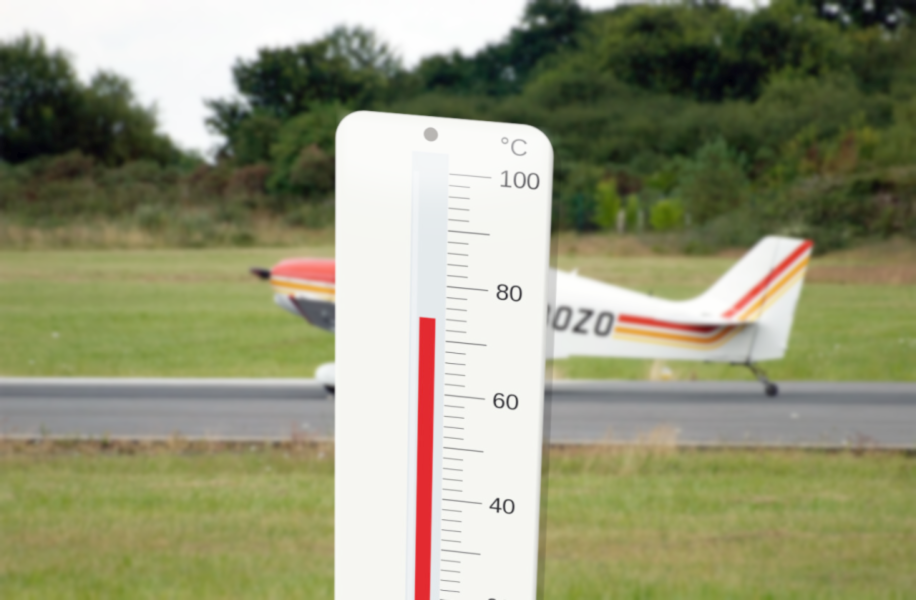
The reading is 74 °C
